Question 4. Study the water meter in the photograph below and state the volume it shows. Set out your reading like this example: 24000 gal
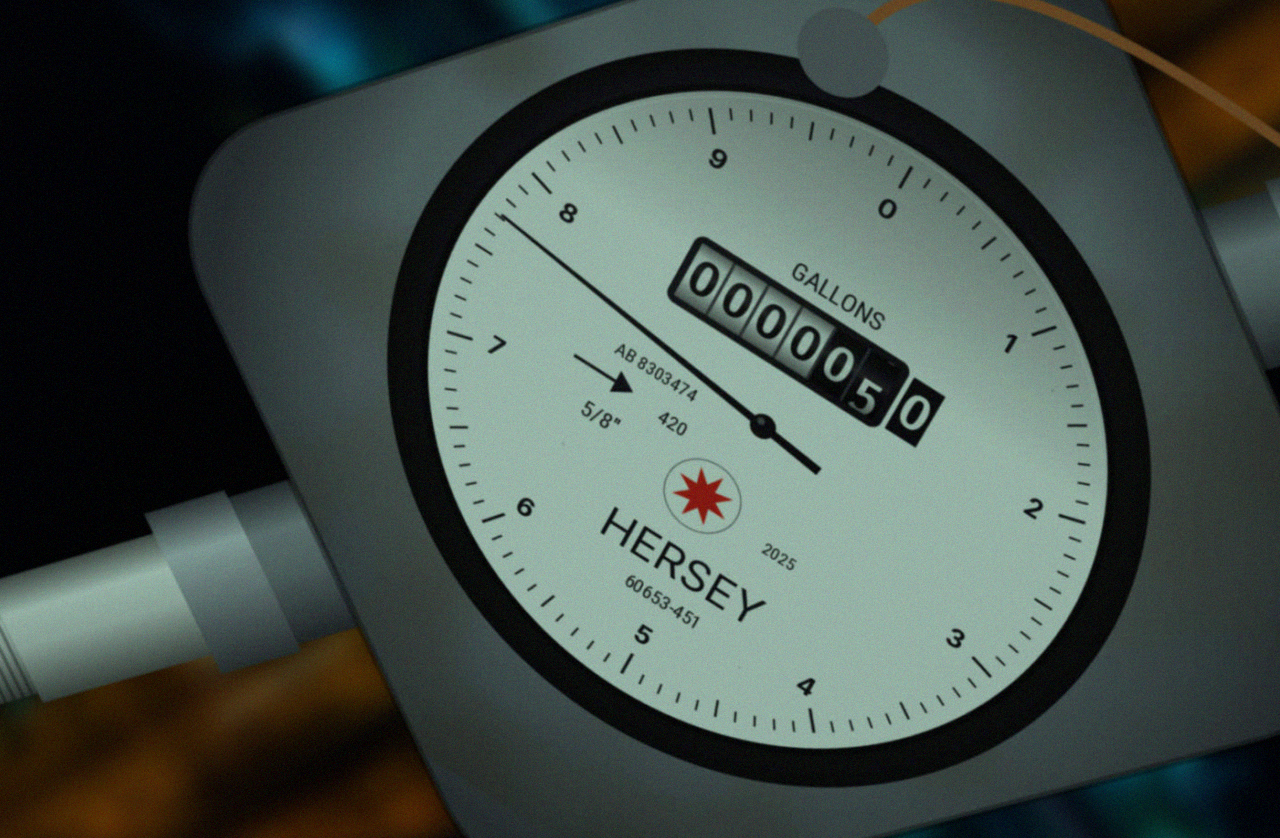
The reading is 47.7 gal
